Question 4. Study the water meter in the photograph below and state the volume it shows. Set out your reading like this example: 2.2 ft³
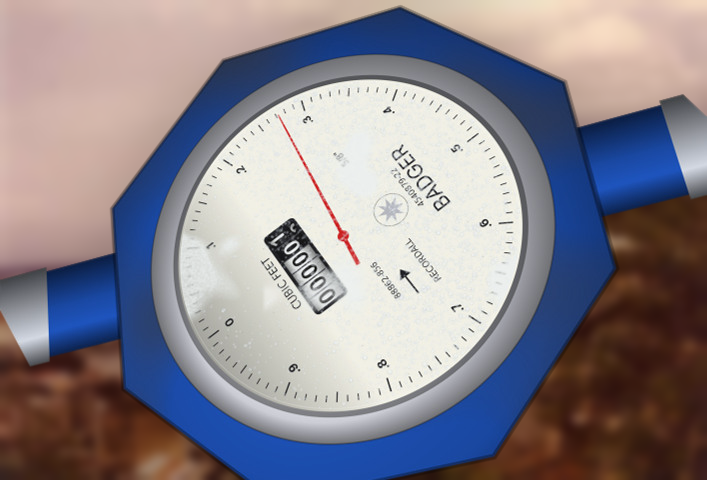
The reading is 1.27 ft³
